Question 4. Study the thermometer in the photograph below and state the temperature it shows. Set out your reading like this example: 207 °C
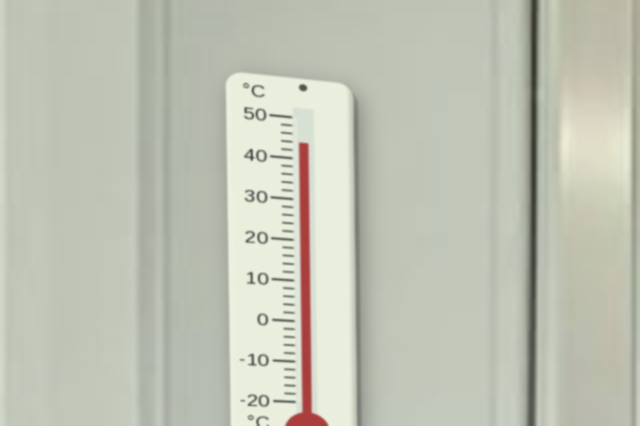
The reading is 44 °C
